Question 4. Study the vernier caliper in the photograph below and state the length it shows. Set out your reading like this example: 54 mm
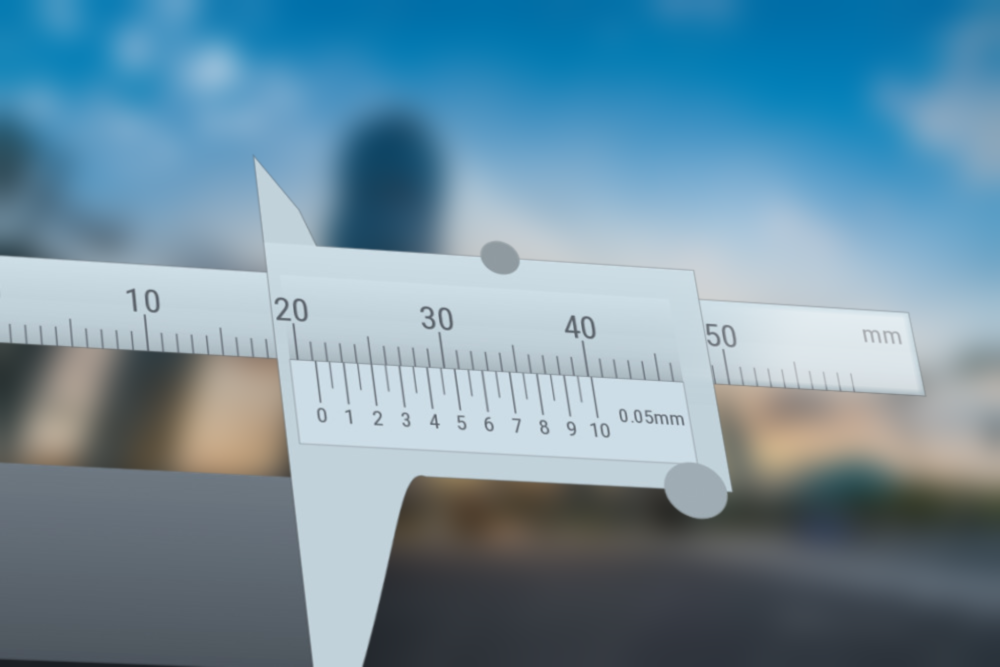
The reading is 21.2 mm
